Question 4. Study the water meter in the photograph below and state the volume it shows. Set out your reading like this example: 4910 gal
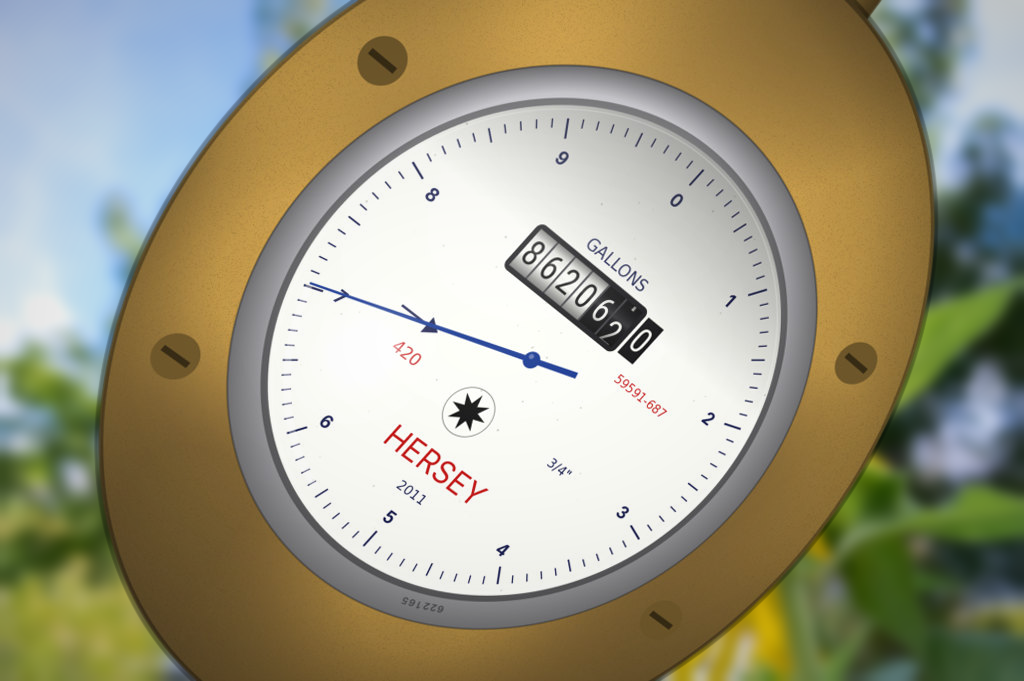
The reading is 8620617.0 gal
